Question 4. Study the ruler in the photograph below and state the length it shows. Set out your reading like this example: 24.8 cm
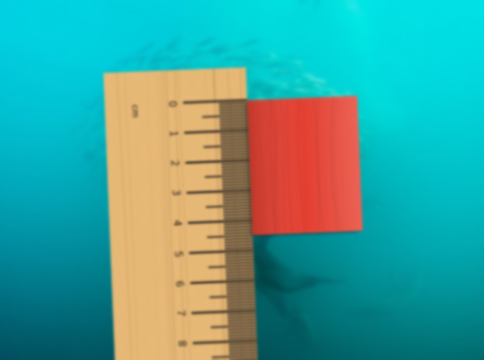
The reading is 4.5 cm
